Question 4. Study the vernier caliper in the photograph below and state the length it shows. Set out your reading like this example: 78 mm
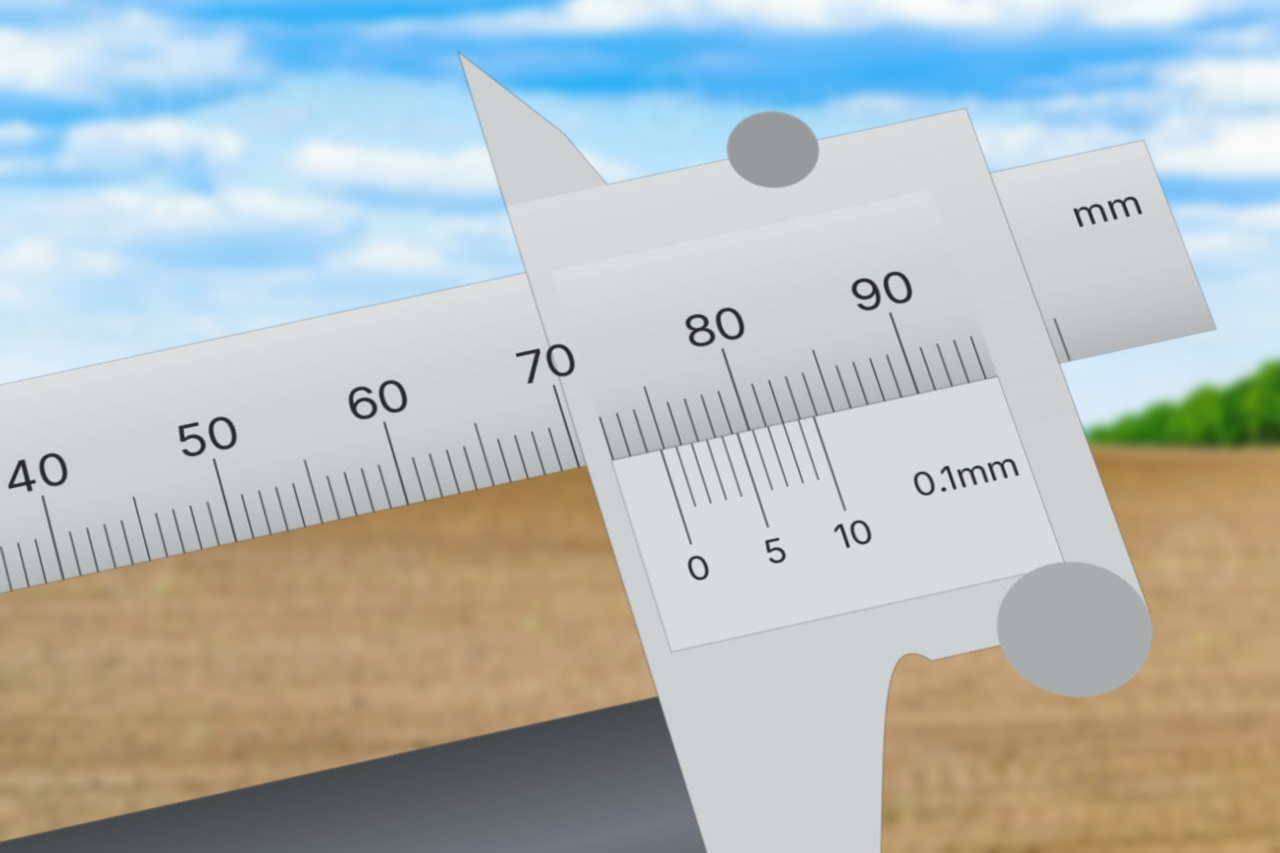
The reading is 74.8 mm
